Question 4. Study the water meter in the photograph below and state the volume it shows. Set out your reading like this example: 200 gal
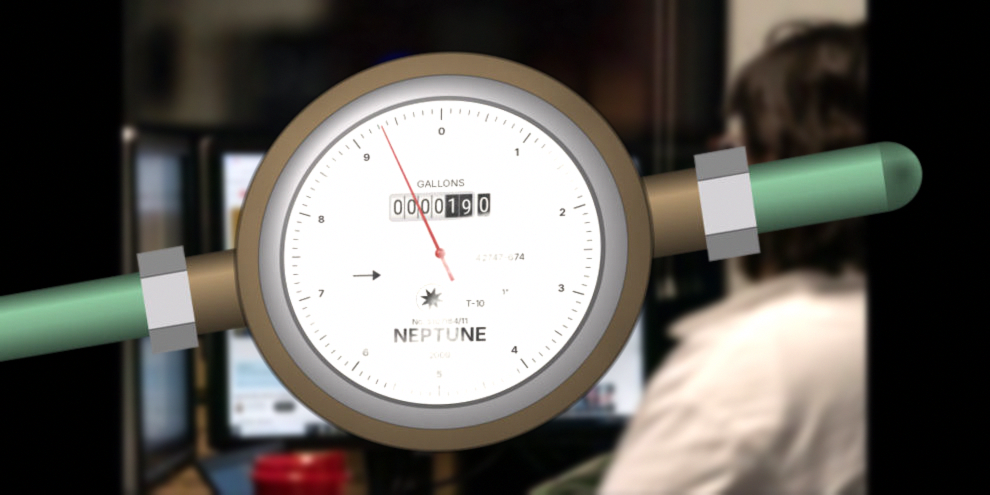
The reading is 189.3 gal
